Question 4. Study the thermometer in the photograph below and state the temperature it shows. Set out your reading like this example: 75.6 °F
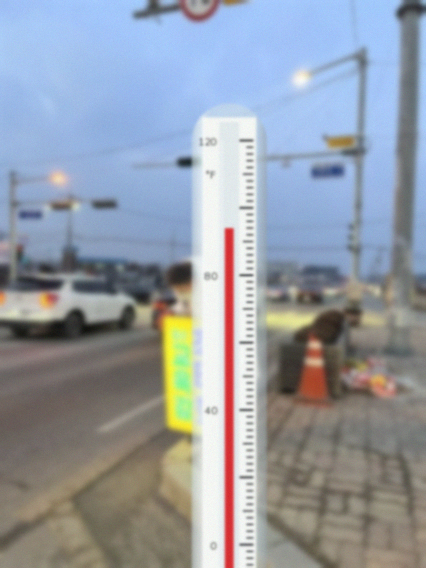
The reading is 94 °F
